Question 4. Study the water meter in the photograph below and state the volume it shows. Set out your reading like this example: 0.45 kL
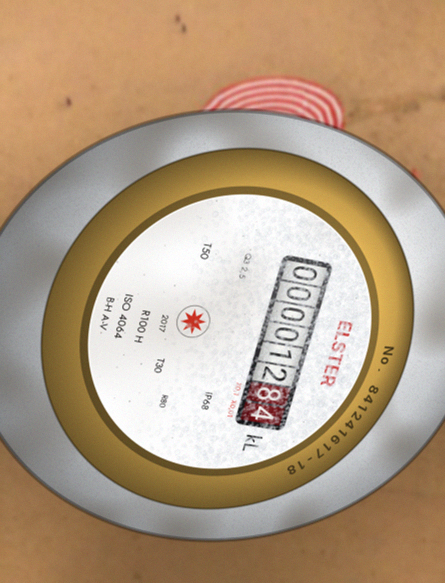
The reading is 12.84 kL
